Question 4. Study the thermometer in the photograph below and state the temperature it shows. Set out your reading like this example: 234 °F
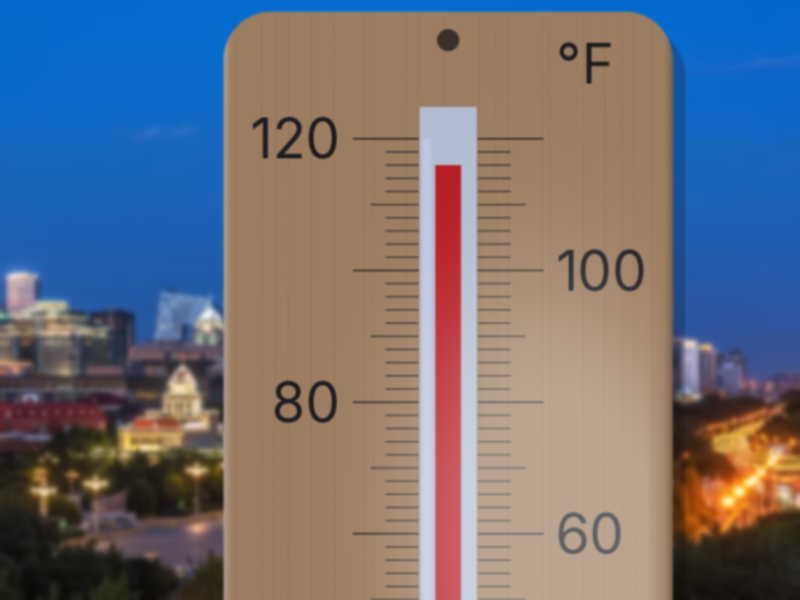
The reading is 116 °F
